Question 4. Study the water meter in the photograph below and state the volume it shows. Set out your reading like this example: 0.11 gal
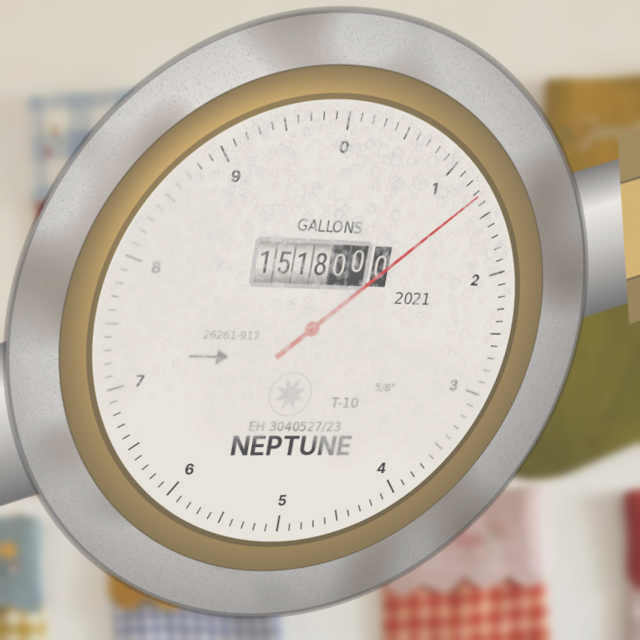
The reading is 1518001.3 gal
